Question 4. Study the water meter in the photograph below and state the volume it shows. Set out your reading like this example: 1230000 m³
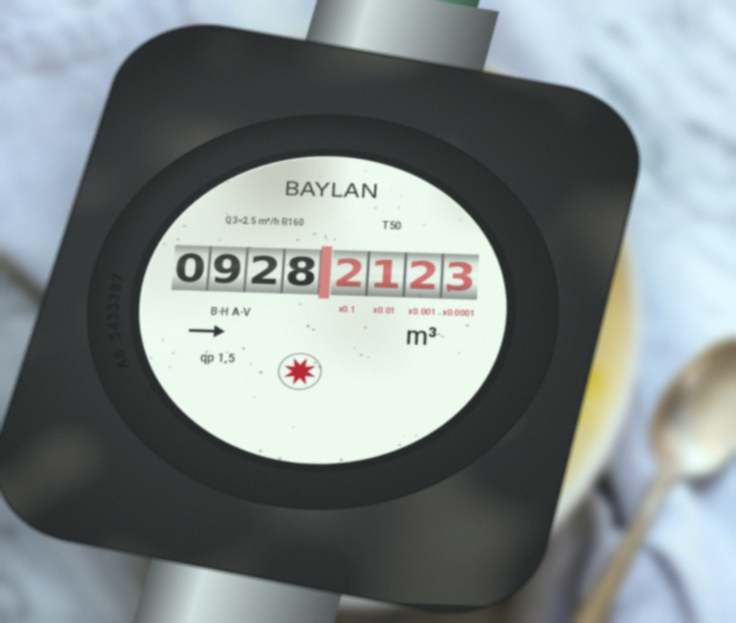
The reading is 928.2123 m³
